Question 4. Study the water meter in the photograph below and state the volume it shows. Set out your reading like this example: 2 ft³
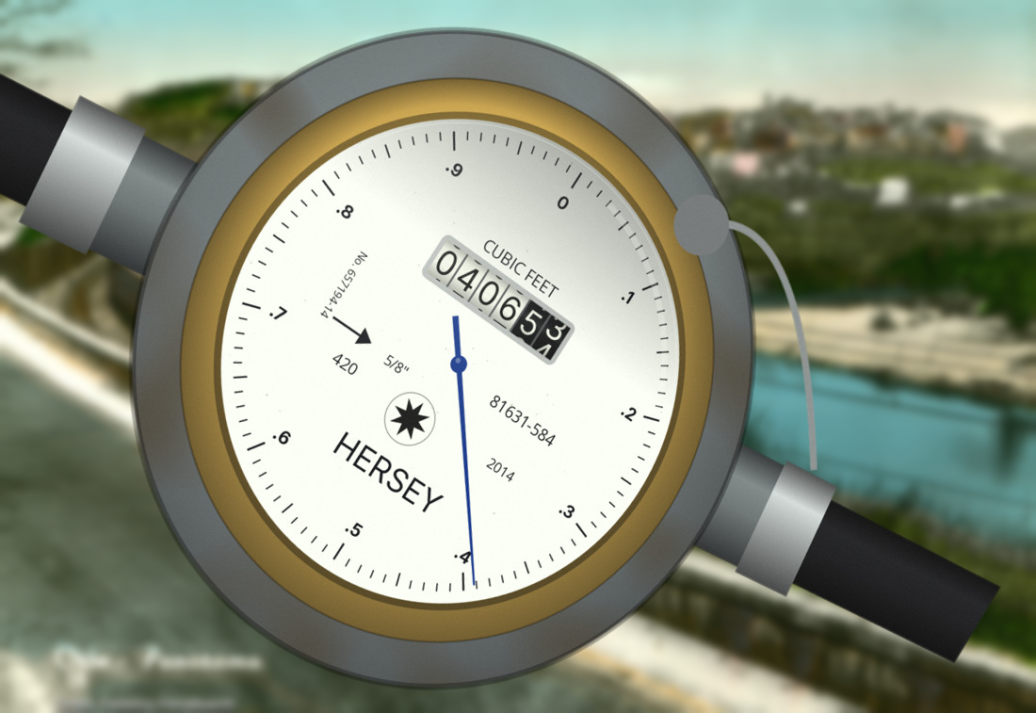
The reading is 40653.39 ft³
